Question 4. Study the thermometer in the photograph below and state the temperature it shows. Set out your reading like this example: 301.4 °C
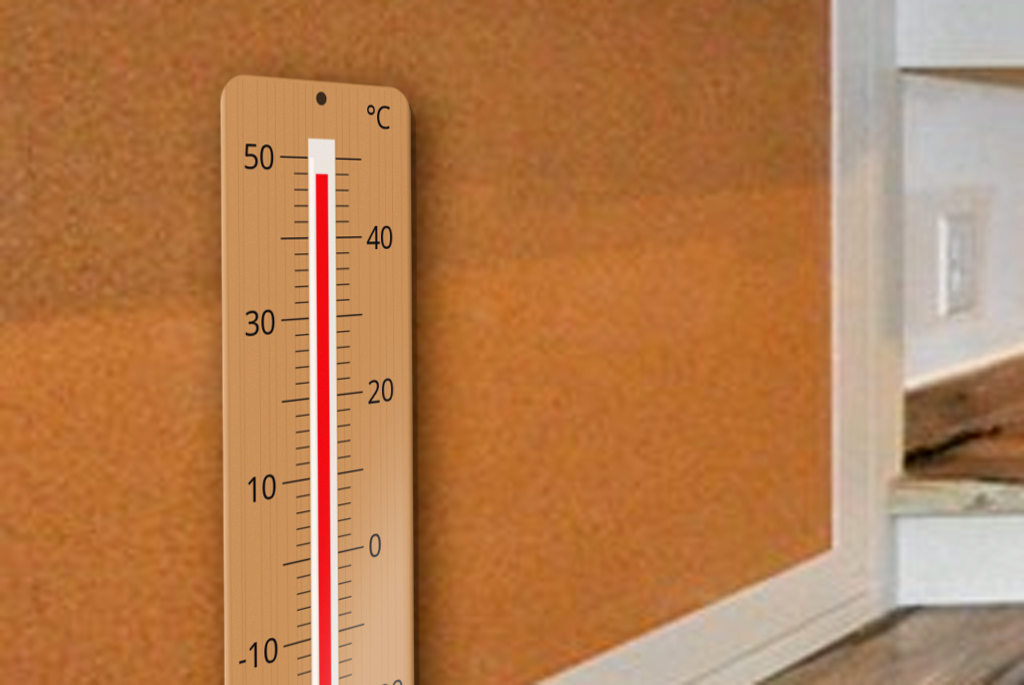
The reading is 48 °C
